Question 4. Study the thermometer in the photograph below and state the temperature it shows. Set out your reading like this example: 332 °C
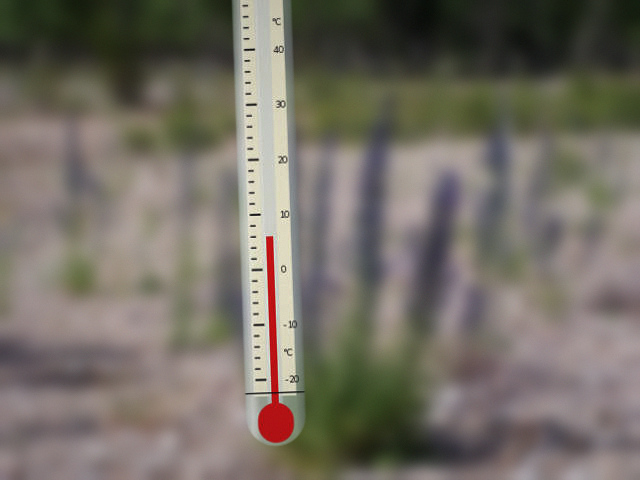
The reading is 6 °C
